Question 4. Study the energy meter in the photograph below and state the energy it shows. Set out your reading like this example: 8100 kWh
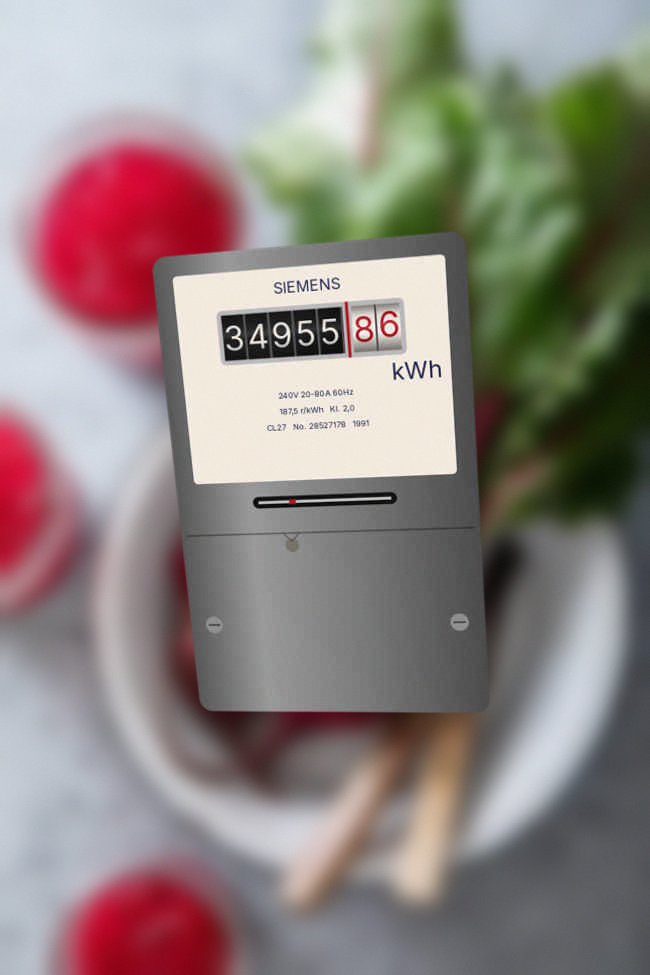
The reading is 34955.86 kWh
